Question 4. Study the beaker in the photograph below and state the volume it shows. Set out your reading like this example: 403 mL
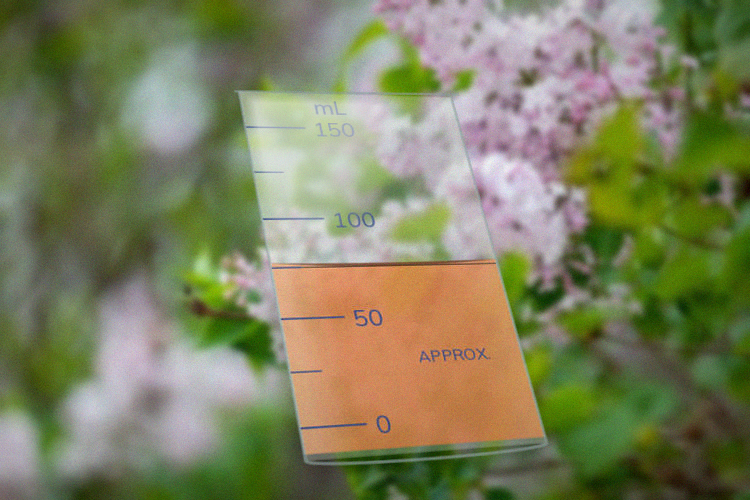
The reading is 75 mL
